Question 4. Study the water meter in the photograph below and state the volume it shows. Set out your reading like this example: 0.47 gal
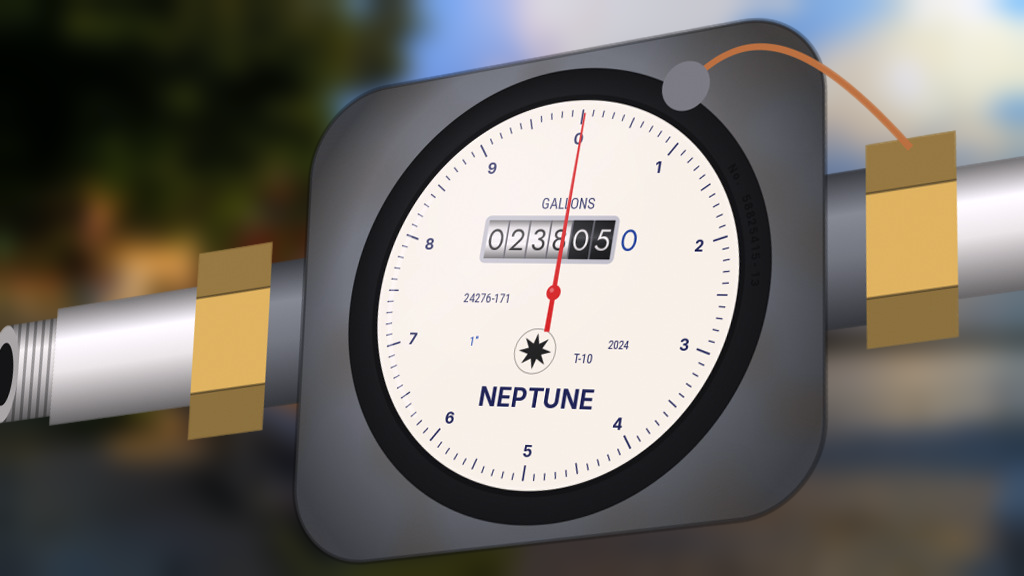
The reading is 238050.0 gal
